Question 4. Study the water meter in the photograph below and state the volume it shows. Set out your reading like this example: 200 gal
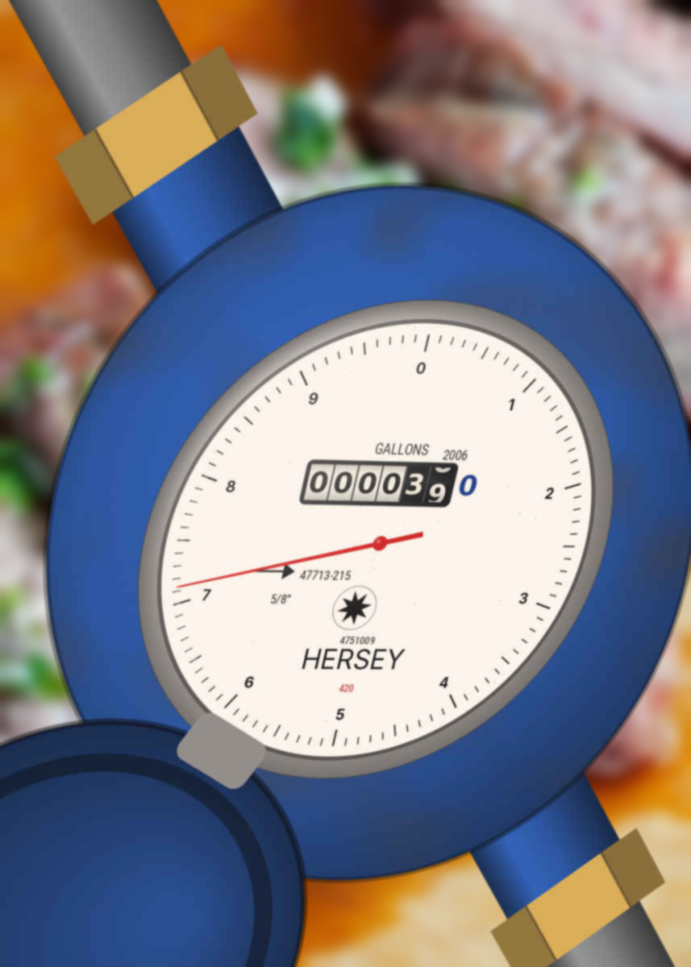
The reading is 387.1 gal
